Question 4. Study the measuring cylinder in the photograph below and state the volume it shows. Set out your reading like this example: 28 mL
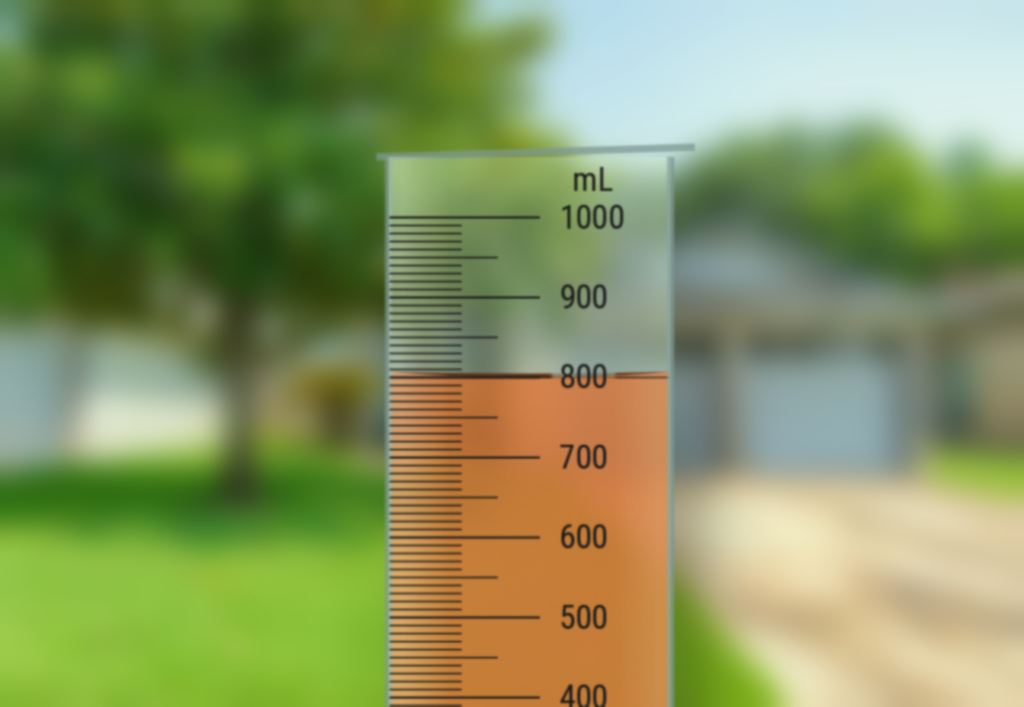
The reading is 800 mL
